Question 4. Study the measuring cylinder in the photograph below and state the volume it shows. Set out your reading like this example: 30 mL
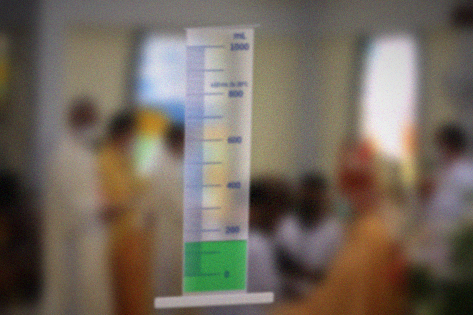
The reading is 150 mL
